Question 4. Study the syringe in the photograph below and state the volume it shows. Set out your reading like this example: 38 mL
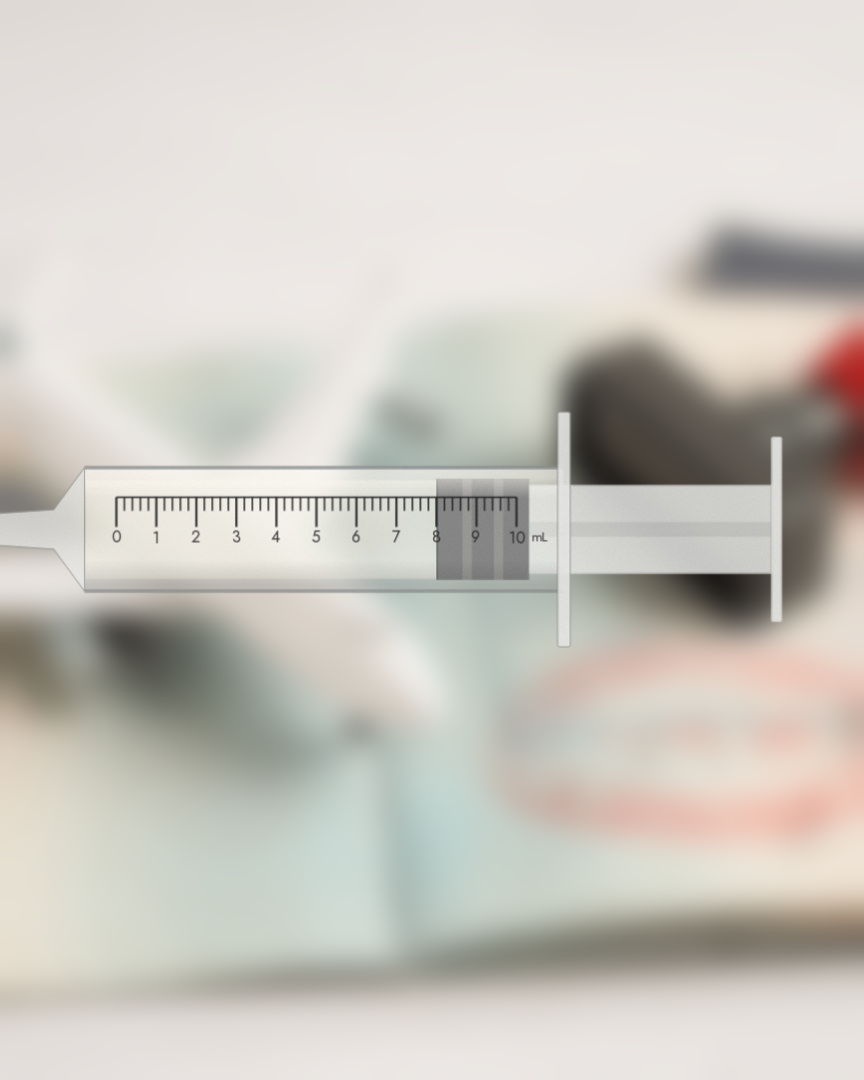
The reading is 8 mL
